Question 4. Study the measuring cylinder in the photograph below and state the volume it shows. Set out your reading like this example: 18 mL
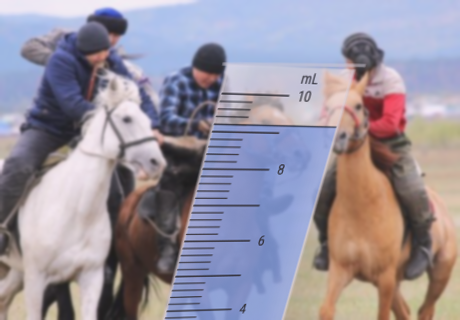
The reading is 9.2 mL
